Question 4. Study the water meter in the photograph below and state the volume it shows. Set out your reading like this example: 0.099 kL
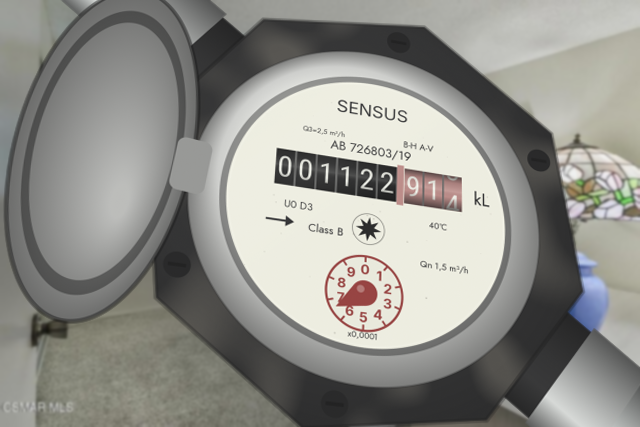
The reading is 1122.9136 kL
